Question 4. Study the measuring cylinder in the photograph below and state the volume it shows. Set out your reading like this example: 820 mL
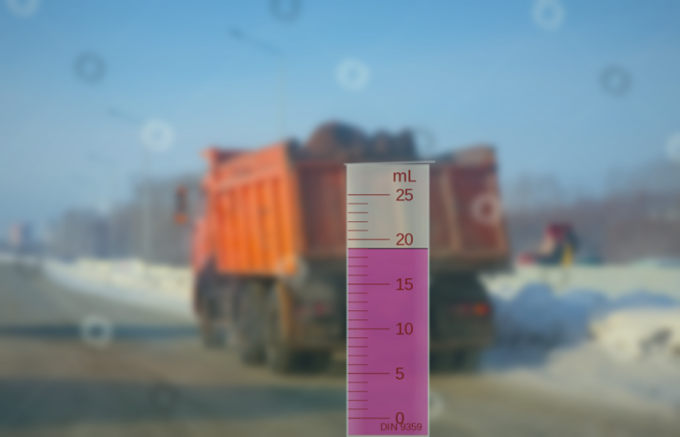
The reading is 19 mL
